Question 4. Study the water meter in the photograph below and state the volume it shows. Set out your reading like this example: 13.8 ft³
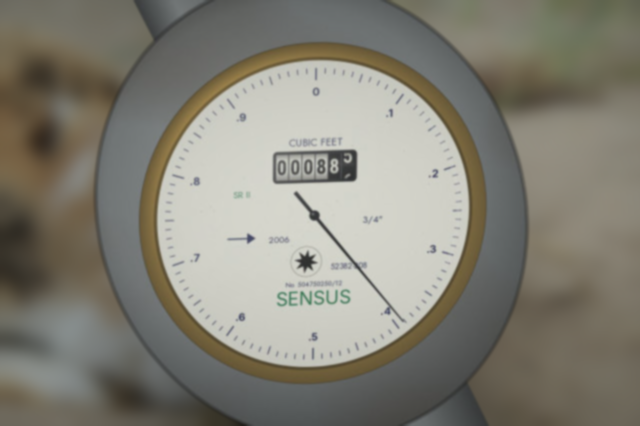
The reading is 885.39 ft³
